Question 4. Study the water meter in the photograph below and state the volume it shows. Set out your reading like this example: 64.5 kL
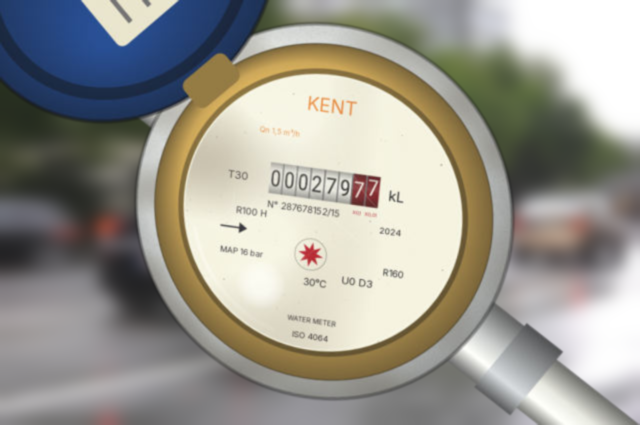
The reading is 279.77 kL
